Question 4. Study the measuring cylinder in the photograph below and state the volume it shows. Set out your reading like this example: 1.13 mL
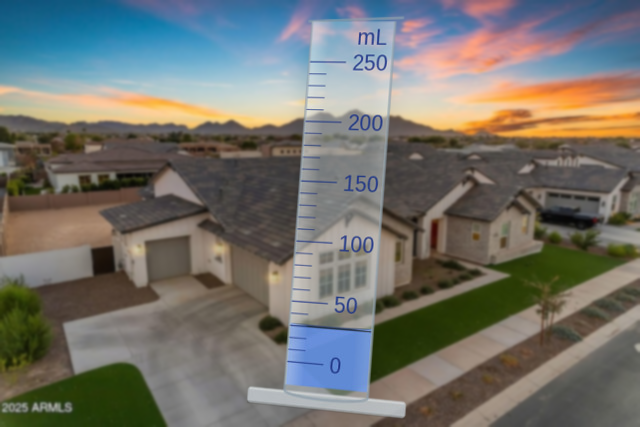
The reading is 30 mL
